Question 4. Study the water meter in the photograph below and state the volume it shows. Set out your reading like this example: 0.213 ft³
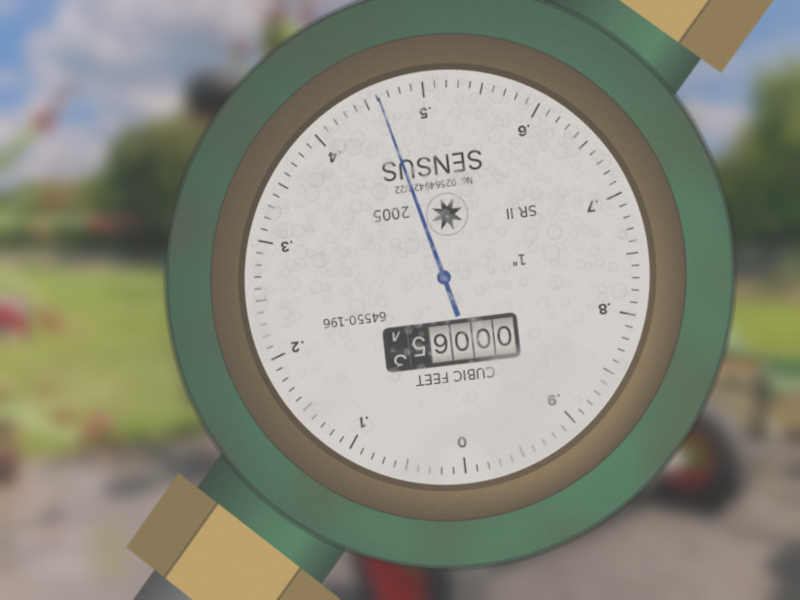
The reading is 653.46 ft³
